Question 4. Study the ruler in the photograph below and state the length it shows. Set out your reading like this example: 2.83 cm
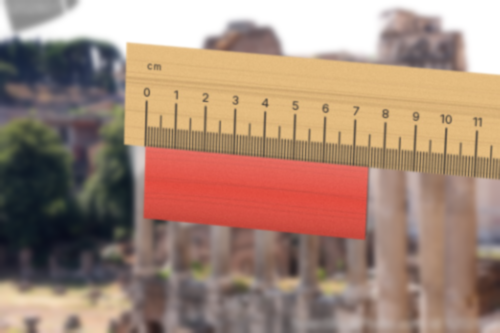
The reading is 7.5 cm
